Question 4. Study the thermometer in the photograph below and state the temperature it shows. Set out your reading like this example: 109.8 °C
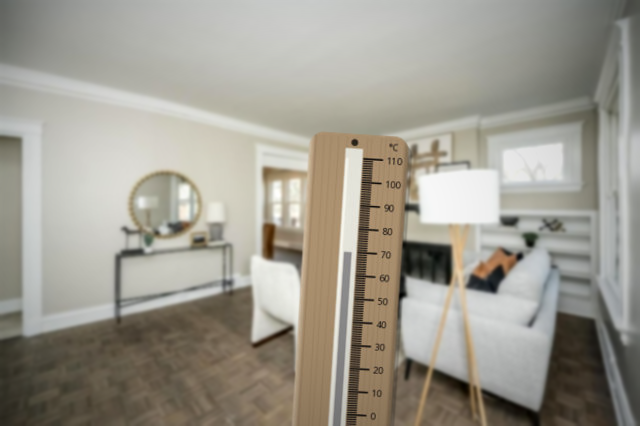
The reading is 70 °C
